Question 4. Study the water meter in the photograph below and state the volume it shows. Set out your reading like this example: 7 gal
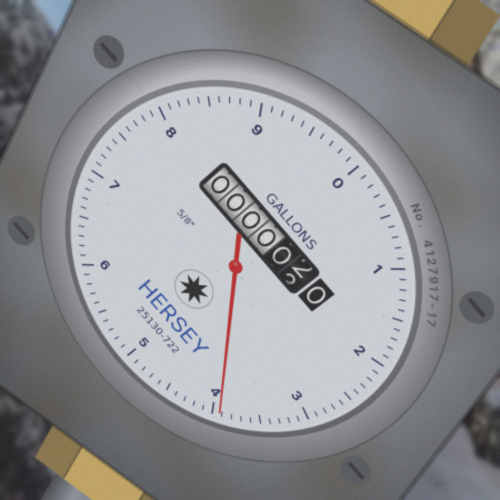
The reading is 23.9 gal
